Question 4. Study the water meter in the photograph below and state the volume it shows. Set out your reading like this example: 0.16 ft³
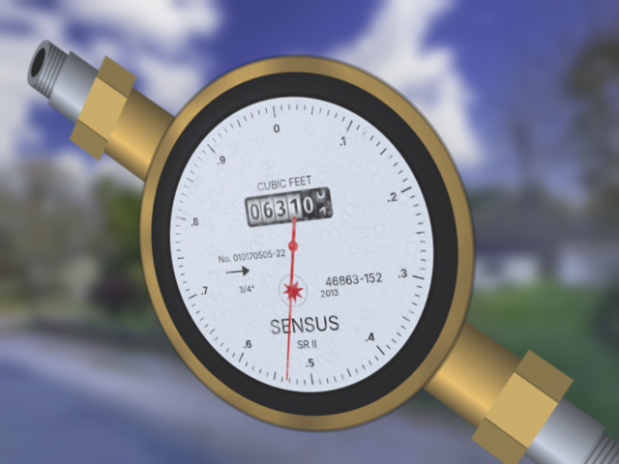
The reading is 63100.53 ft³
